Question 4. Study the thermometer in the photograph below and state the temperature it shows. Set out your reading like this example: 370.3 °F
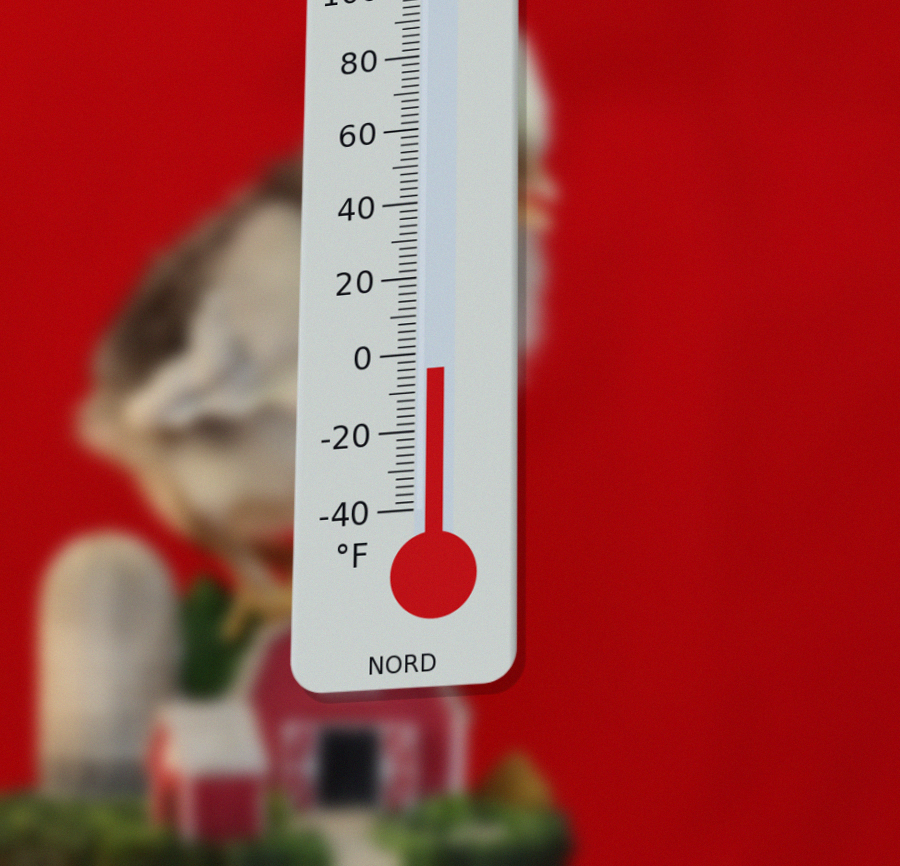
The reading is -4 °F
